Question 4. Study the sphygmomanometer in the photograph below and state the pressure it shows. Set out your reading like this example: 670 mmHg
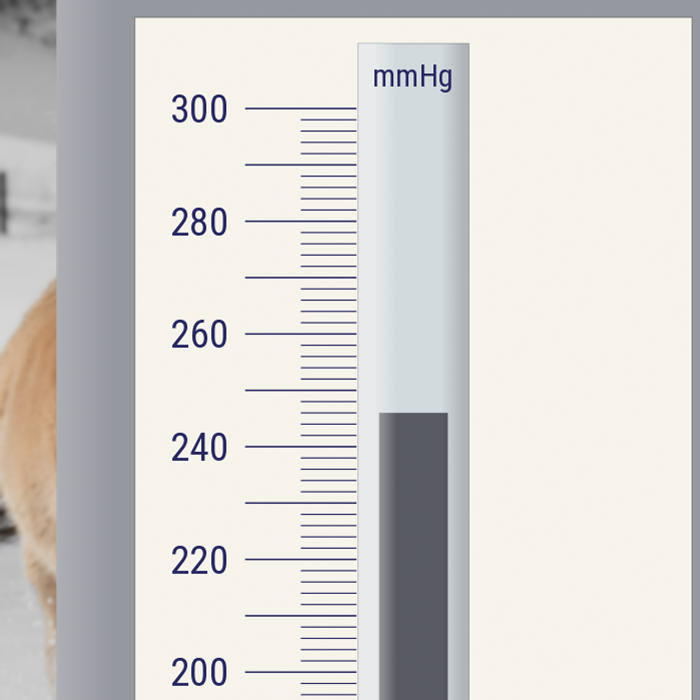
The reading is 246 mmHg
